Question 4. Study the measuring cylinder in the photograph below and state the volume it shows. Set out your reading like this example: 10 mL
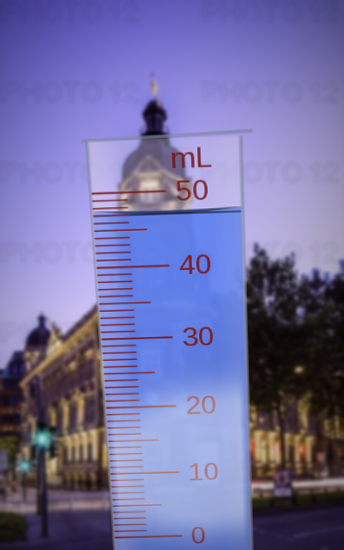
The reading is 47 mL
